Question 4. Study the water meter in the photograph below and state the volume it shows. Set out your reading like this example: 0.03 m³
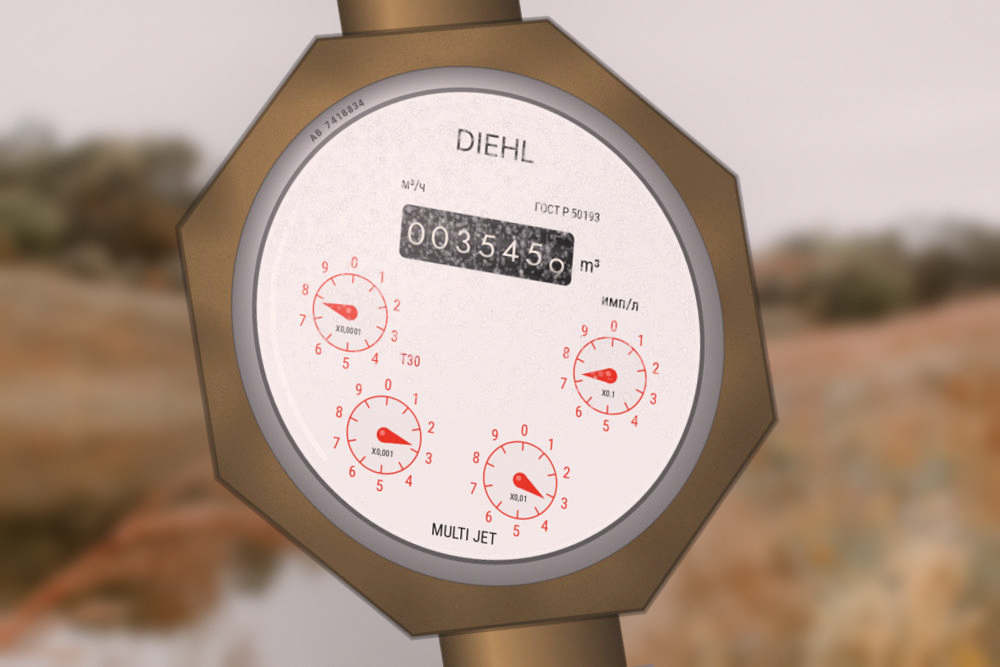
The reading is 35458.7327 m³
